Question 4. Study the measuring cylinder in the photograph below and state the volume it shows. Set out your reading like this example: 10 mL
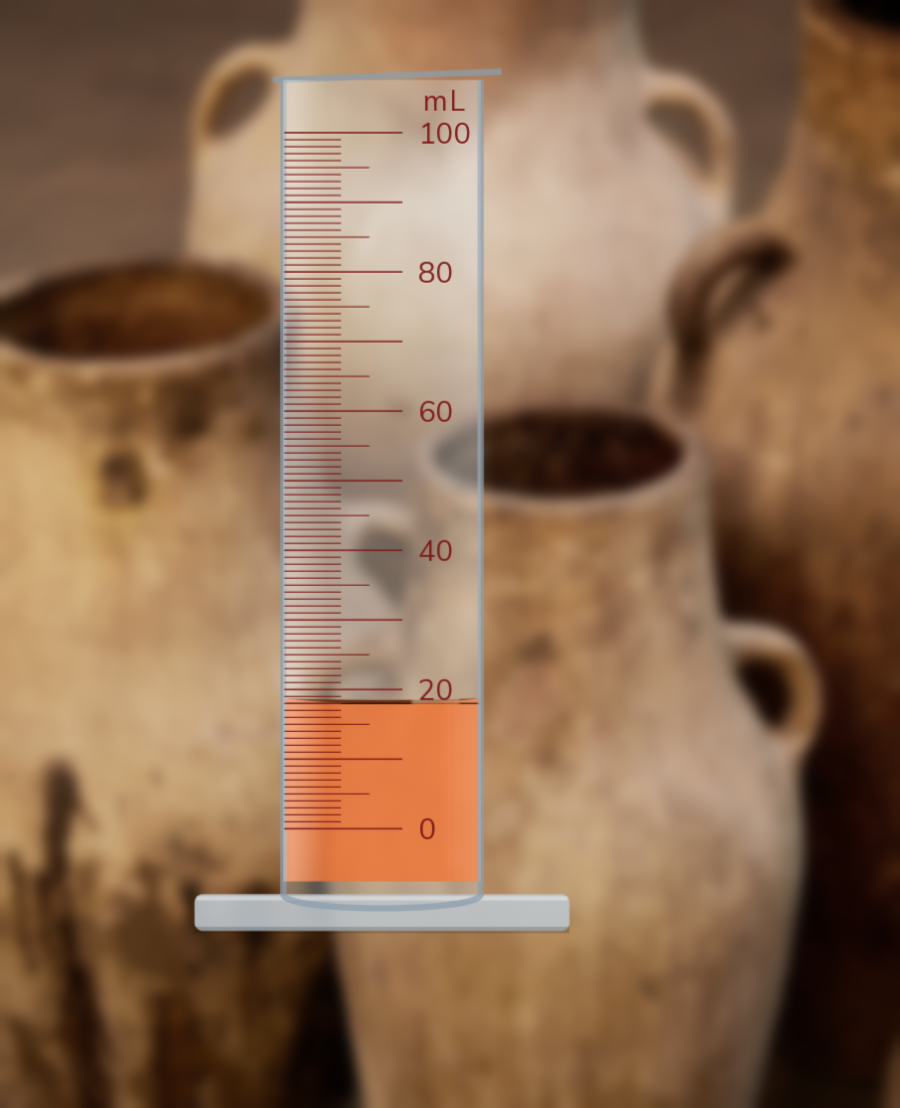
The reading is 18 mL
